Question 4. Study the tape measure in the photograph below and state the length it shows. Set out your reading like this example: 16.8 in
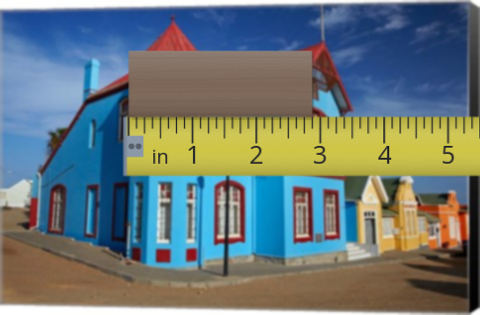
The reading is 2.875 in
